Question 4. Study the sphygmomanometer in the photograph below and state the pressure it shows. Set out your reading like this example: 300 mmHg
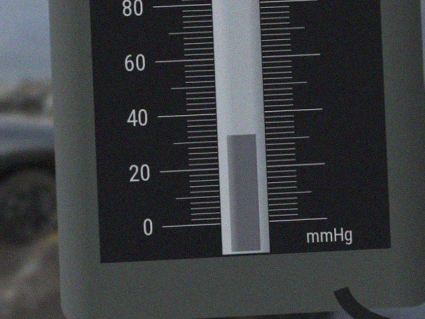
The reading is 32 mmHg
